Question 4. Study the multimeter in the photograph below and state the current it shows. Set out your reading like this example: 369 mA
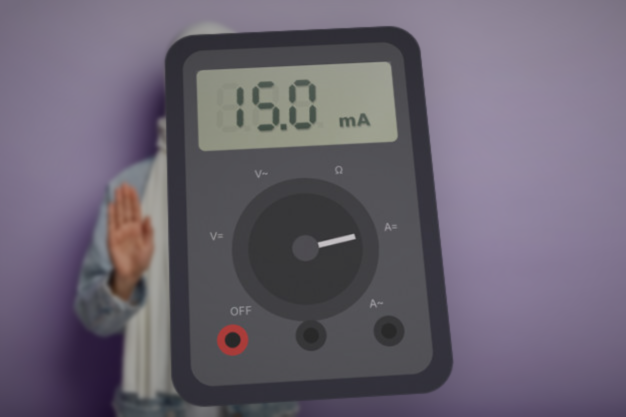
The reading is 15.0 mA
